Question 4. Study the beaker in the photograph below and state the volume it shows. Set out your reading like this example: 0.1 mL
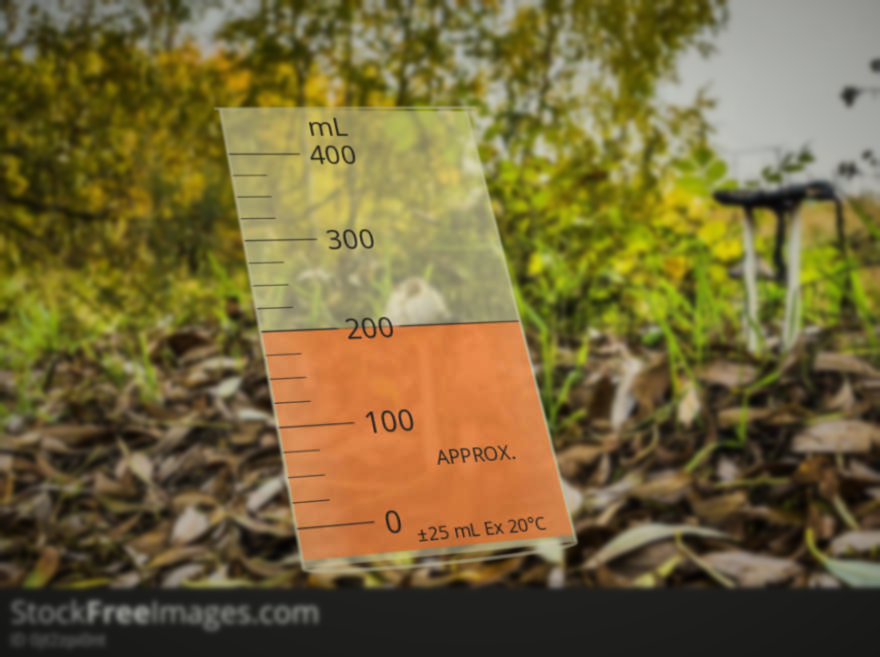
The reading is 200 mL
